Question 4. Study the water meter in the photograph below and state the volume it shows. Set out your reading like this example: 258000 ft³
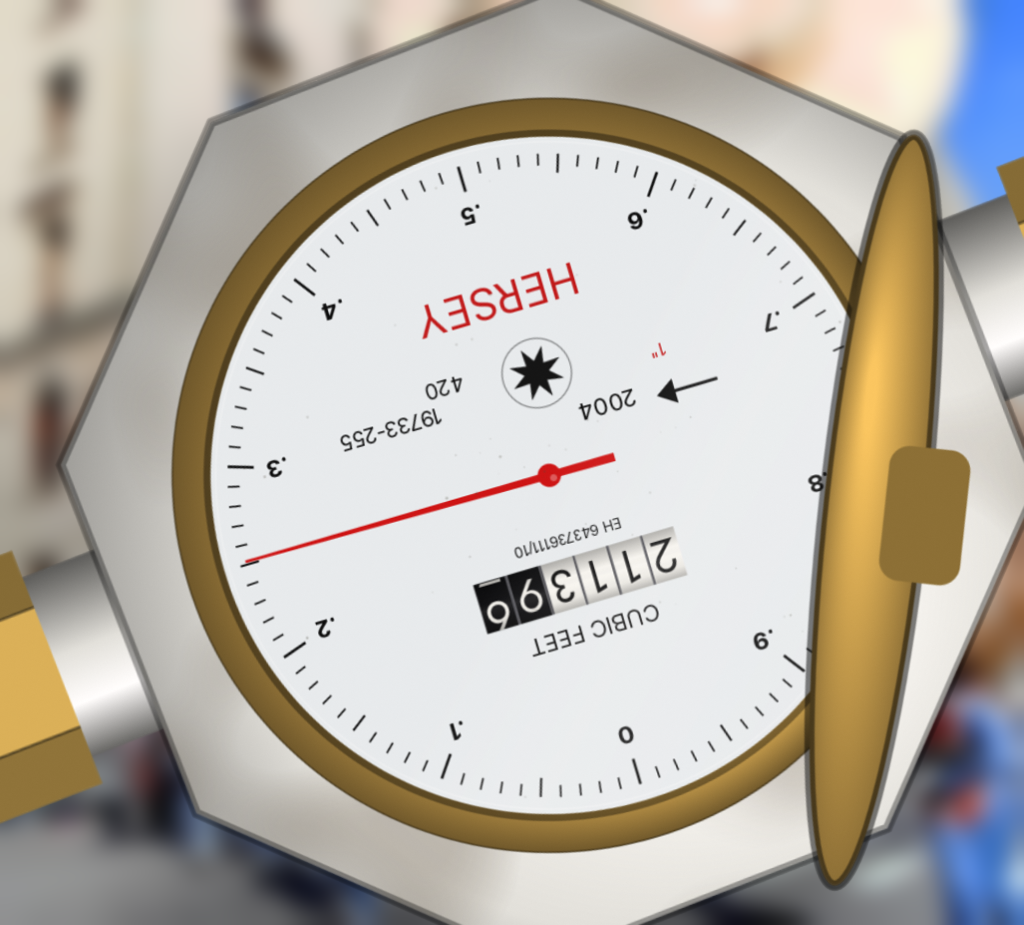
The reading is 211396.25 ft³
